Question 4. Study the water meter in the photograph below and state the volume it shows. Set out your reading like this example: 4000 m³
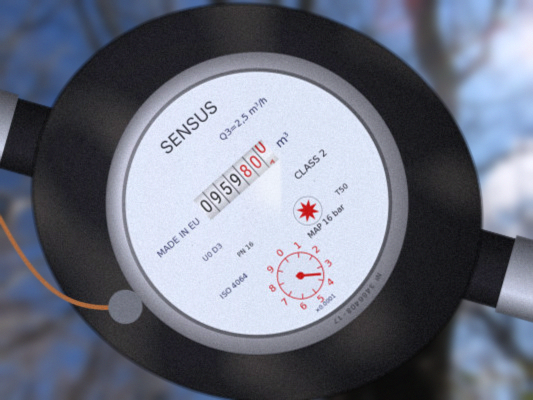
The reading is 959.8003 m³
